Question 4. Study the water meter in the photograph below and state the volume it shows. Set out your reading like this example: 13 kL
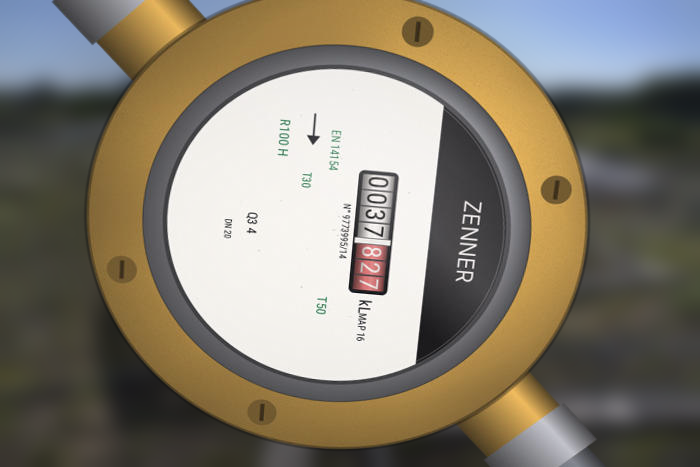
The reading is 37.827 kL
